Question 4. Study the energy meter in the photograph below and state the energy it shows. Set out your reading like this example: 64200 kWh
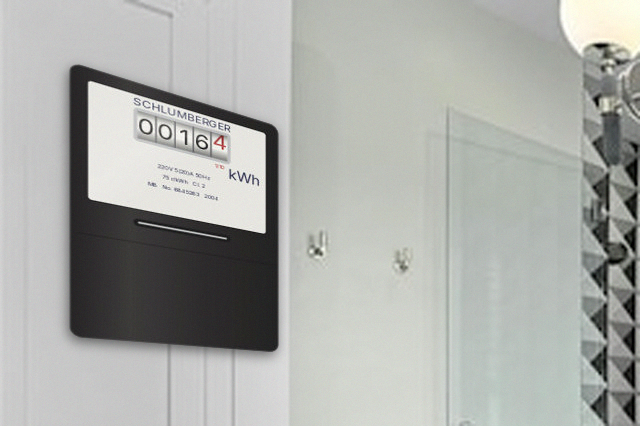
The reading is 16.4 kWh
